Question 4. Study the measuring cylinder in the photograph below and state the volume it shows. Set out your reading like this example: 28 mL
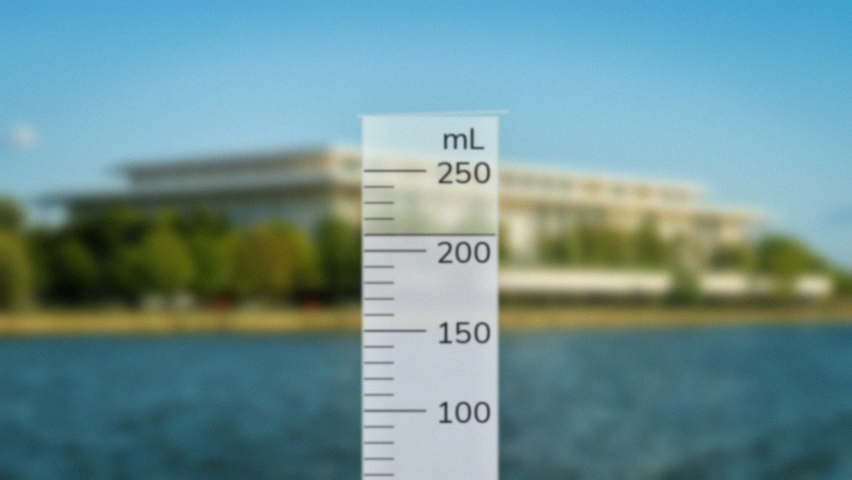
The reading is 210 mL
